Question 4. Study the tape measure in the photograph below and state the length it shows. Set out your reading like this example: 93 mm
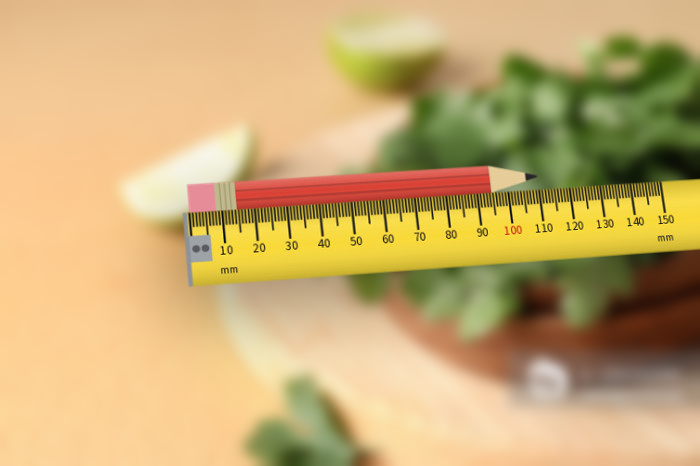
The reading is 110 mm
